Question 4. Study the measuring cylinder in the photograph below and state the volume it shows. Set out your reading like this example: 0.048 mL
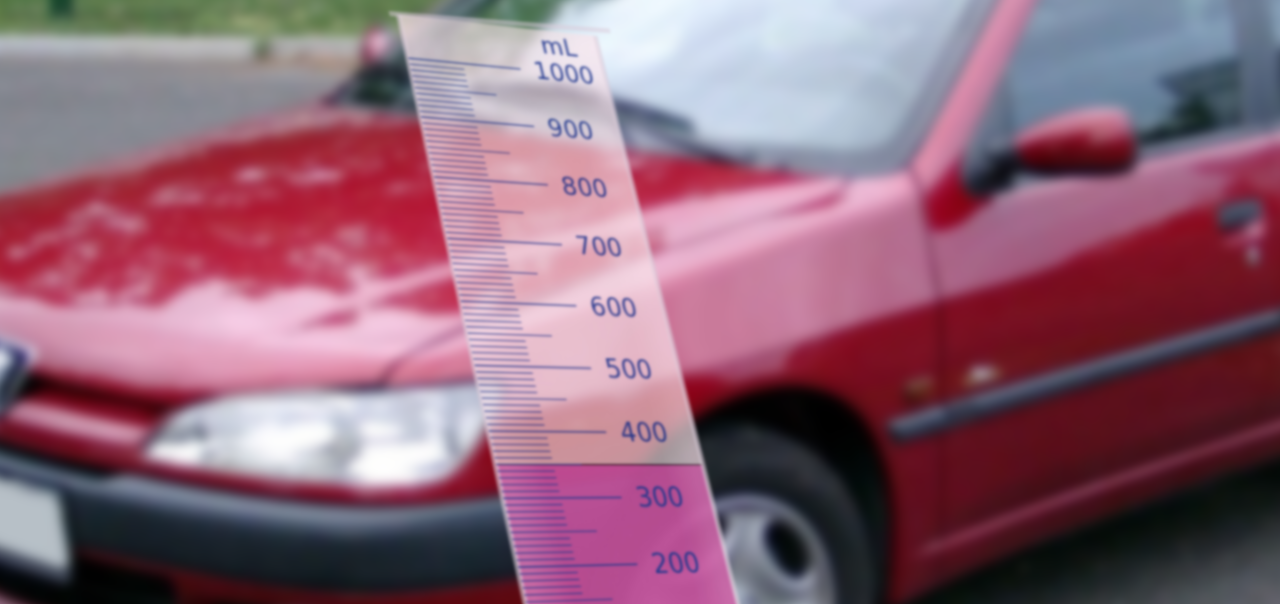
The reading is 350 mL
